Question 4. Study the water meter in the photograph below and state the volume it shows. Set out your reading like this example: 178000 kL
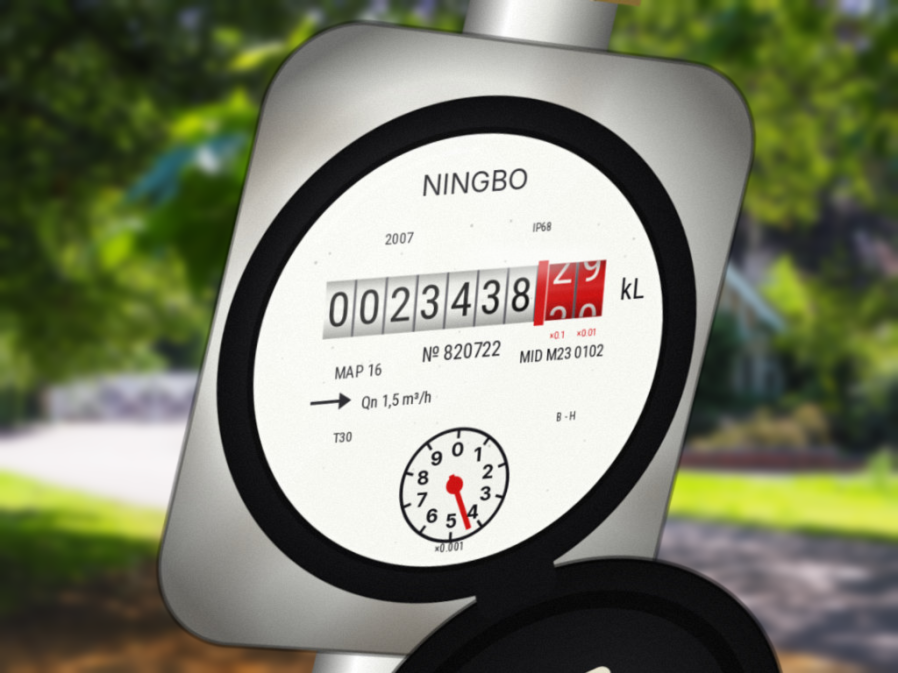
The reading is 23438.294 kL
